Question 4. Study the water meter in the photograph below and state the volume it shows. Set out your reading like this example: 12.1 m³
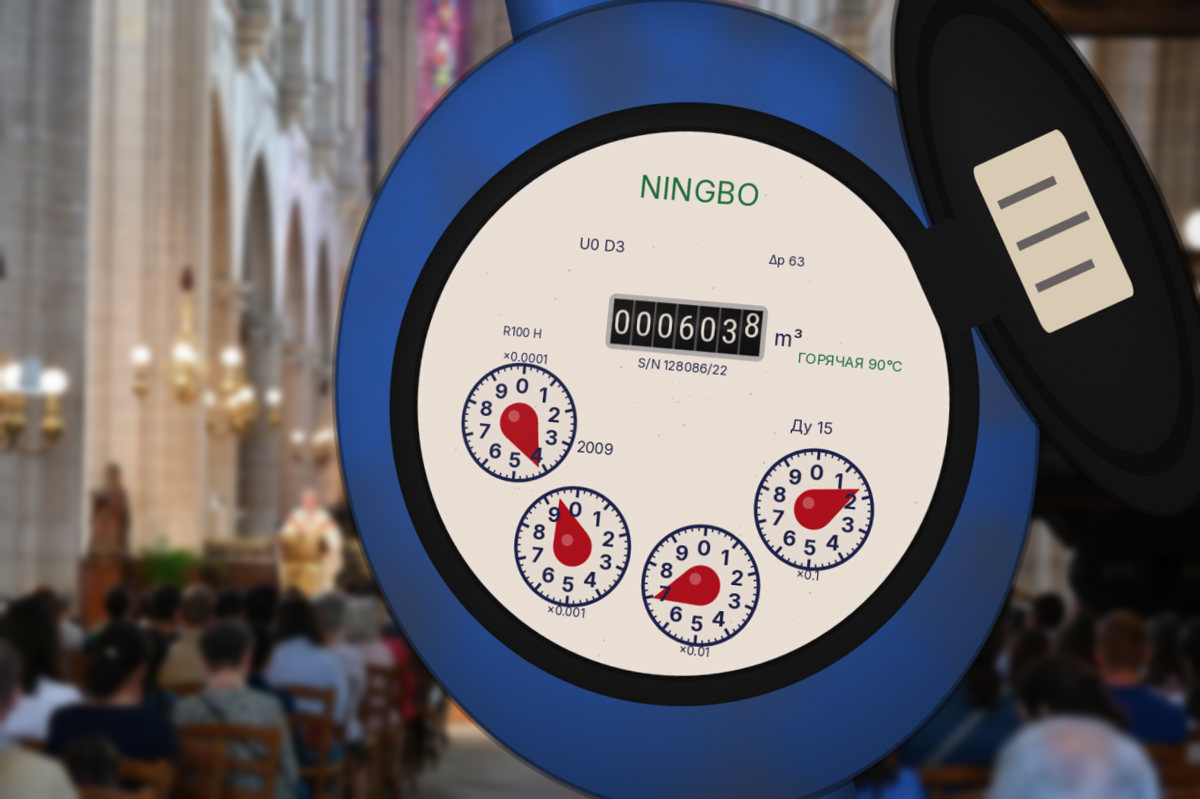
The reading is 6038.1694 m³
